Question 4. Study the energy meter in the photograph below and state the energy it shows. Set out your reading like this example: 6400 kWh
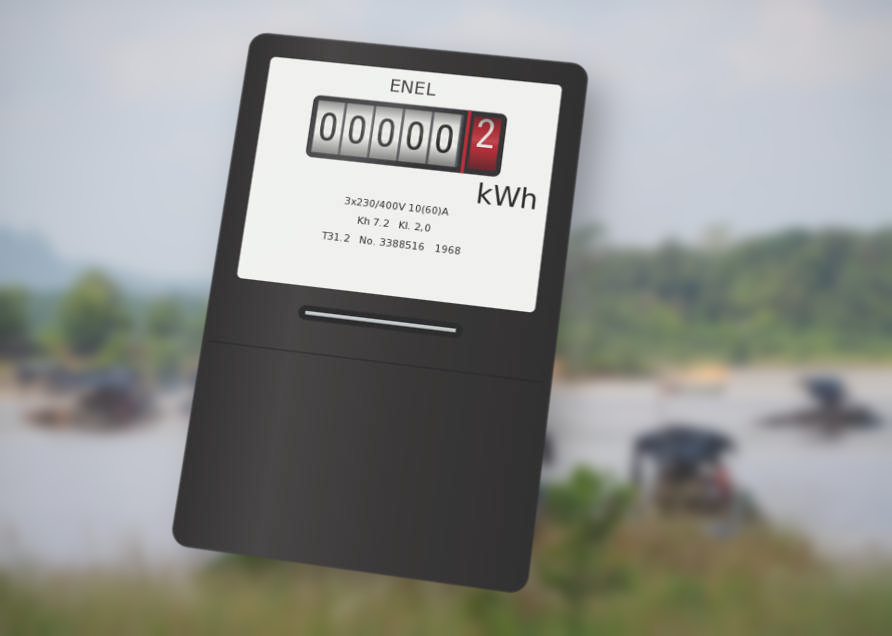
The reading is 0.2 kWh
